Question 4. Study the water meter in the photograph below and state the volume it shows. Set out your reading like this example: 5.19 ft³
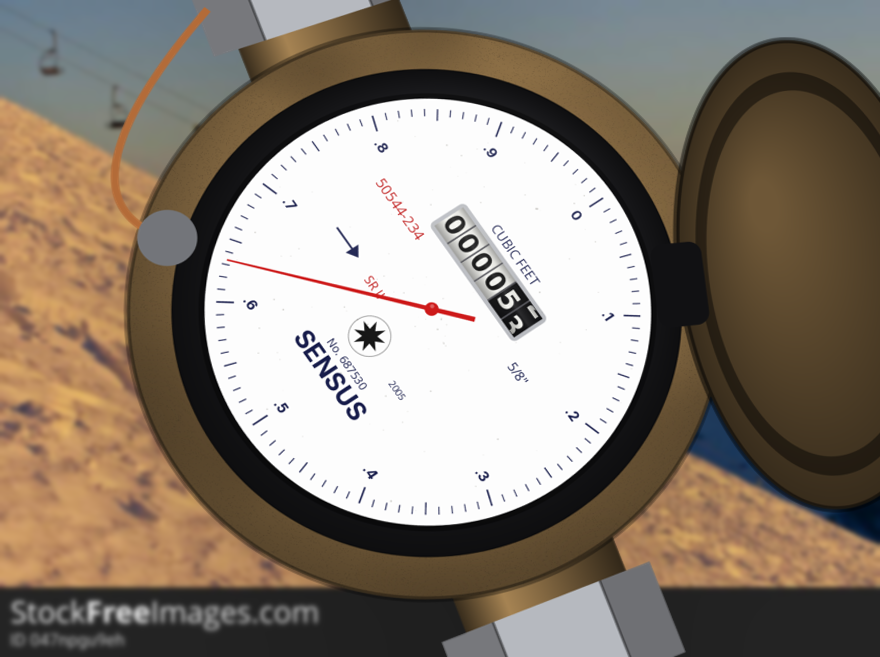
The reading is 52.63 ft³
